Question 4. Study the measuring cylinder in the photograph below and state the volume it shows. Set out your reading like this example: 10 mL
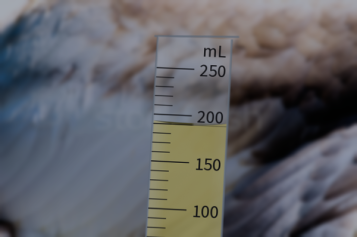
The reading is 190 mL
